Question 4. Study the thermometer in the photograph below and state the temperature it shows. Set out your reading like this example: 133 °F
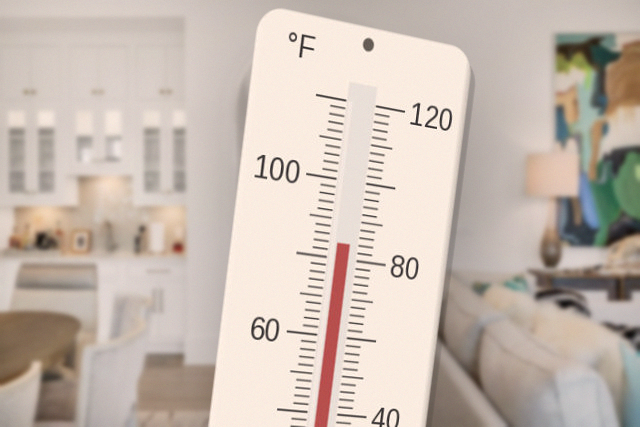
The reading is 84 °F
